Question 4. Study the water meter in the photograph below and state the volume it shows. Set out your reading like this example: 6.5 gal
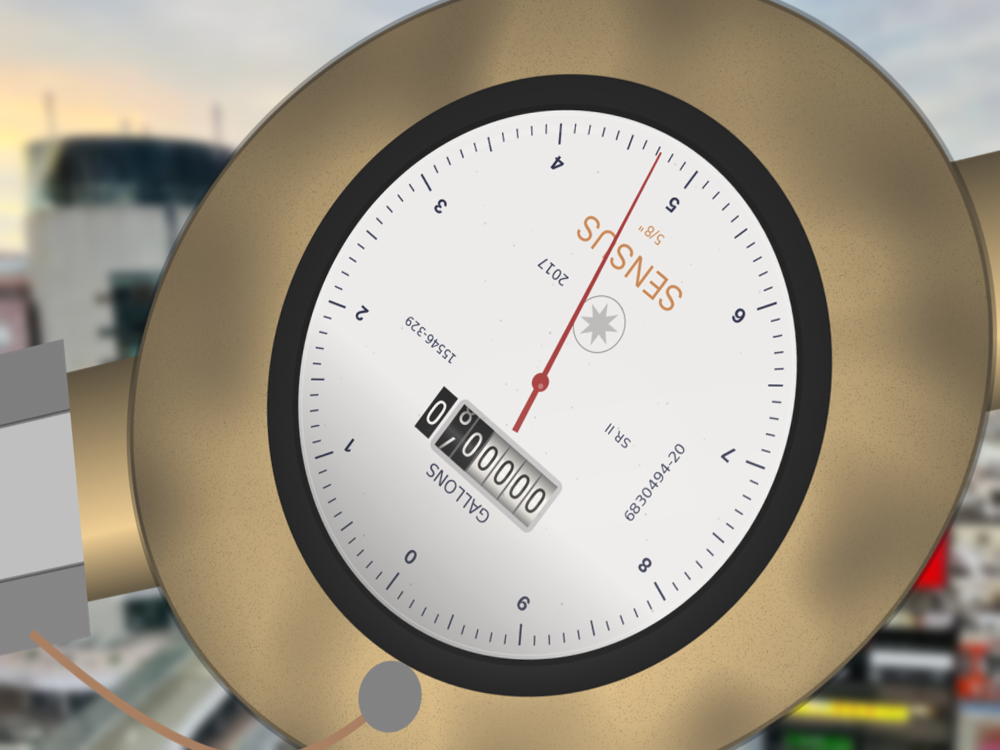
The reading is 74.7 gal
